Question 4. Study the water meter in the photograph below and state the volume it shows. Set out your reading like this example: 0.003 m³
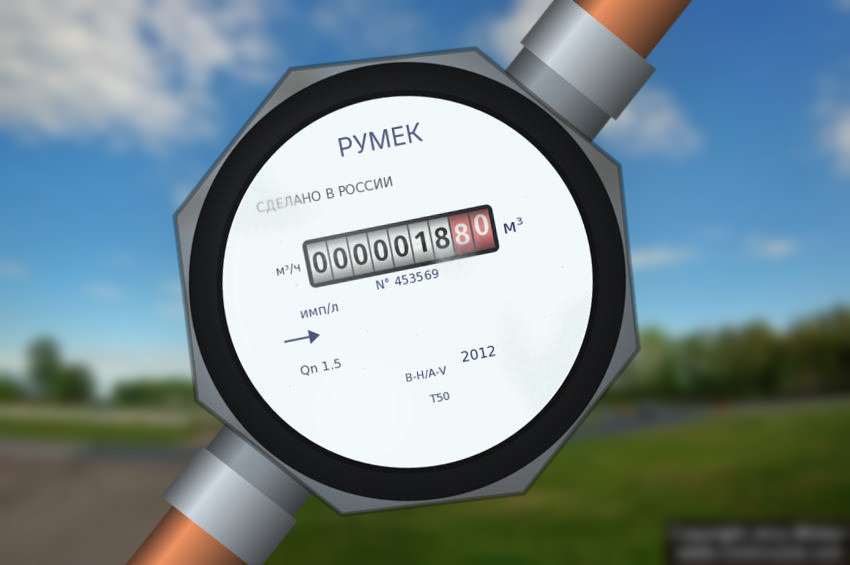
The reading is 18.80 m³
